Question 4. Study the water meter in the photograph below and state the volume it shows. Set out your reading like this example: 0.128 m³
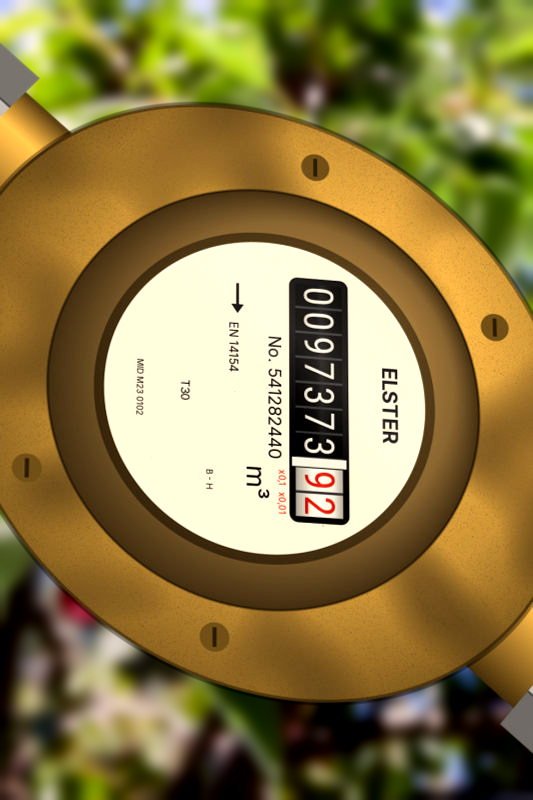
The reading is 97373.92 m³
